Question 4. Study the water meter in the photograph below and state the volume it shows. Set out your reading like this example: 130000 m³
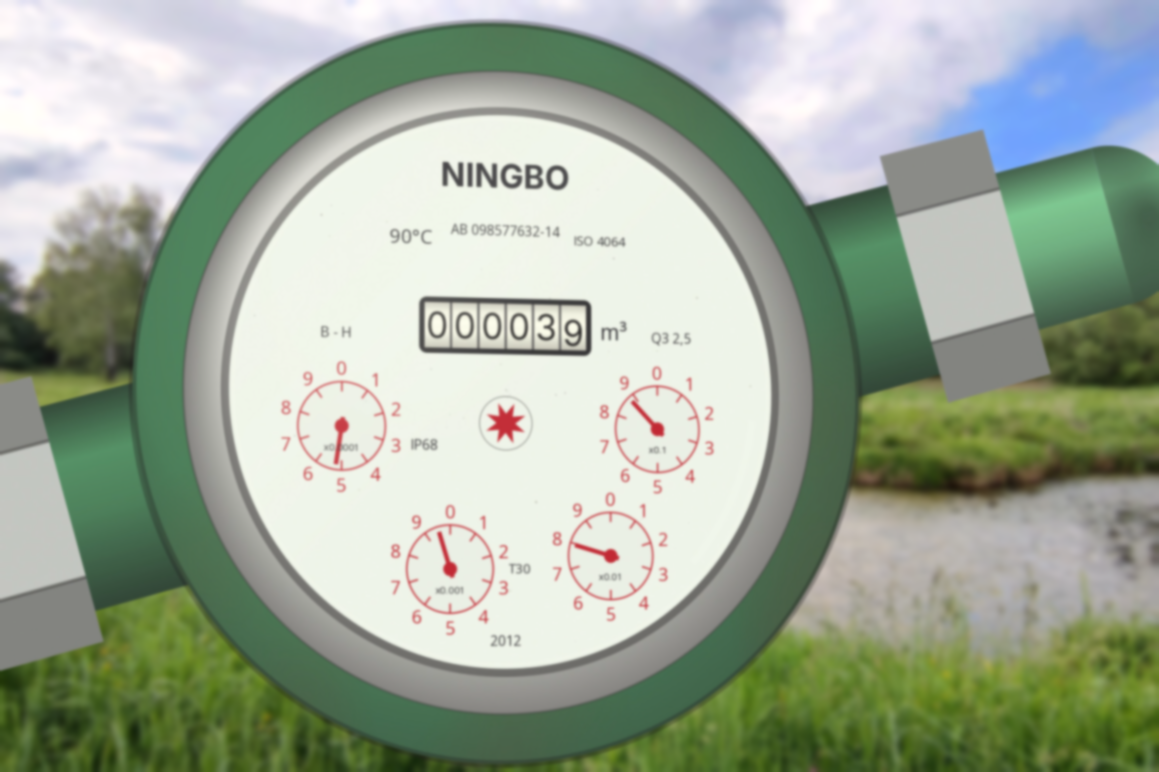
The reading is 38.8795 m³
